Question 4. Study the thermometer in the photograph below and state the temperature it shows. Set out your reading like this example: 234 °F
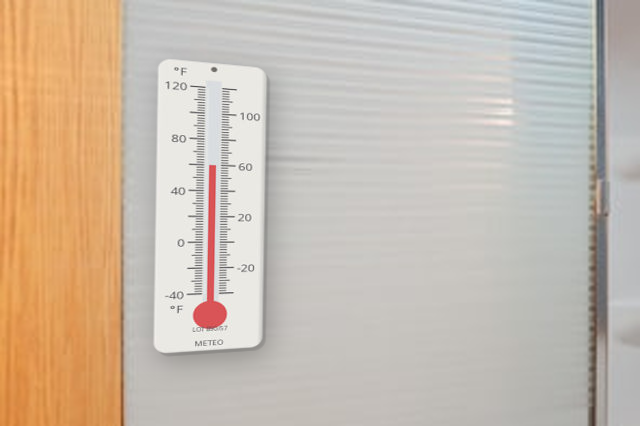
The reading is 60 °F
